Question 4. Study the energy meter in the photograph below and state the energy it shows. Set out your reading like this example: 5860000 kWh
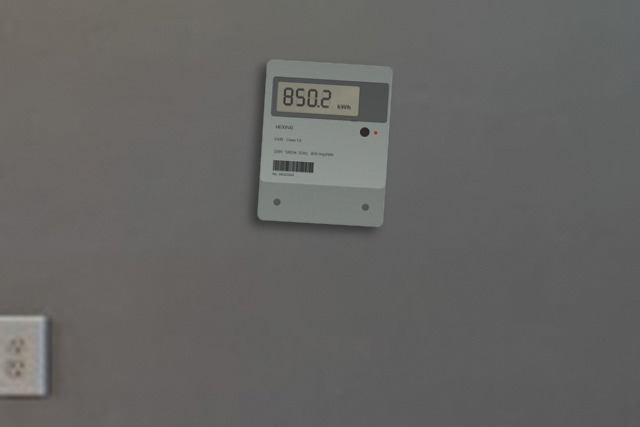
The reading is 850.2 kWh
